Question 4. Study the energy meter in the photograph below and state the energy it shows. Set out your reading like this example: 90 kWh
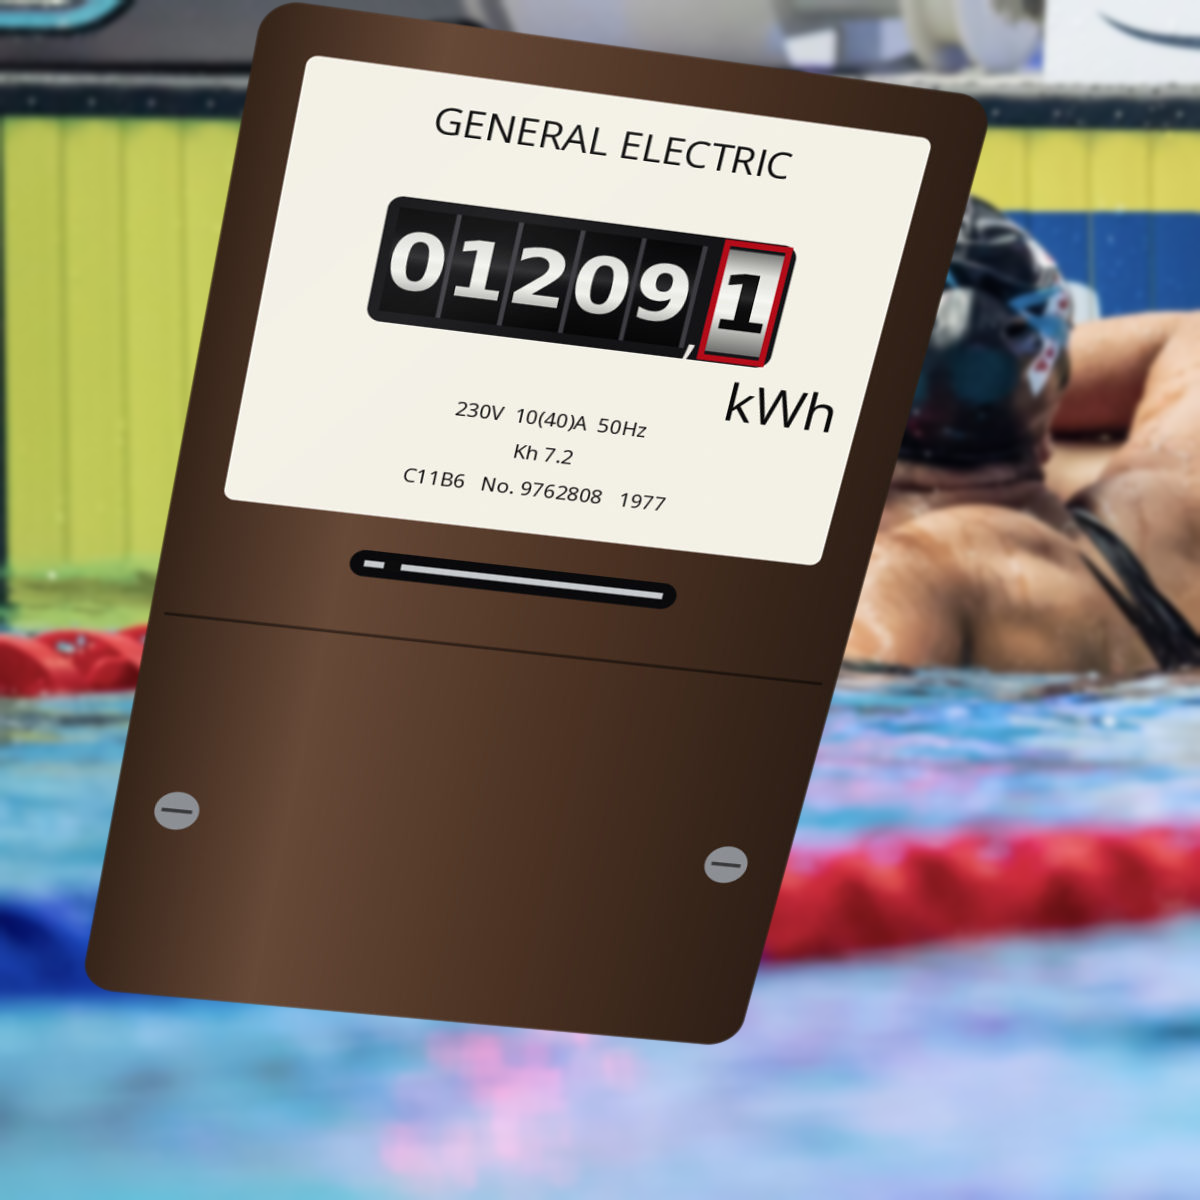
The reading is 1209.1 kWh
